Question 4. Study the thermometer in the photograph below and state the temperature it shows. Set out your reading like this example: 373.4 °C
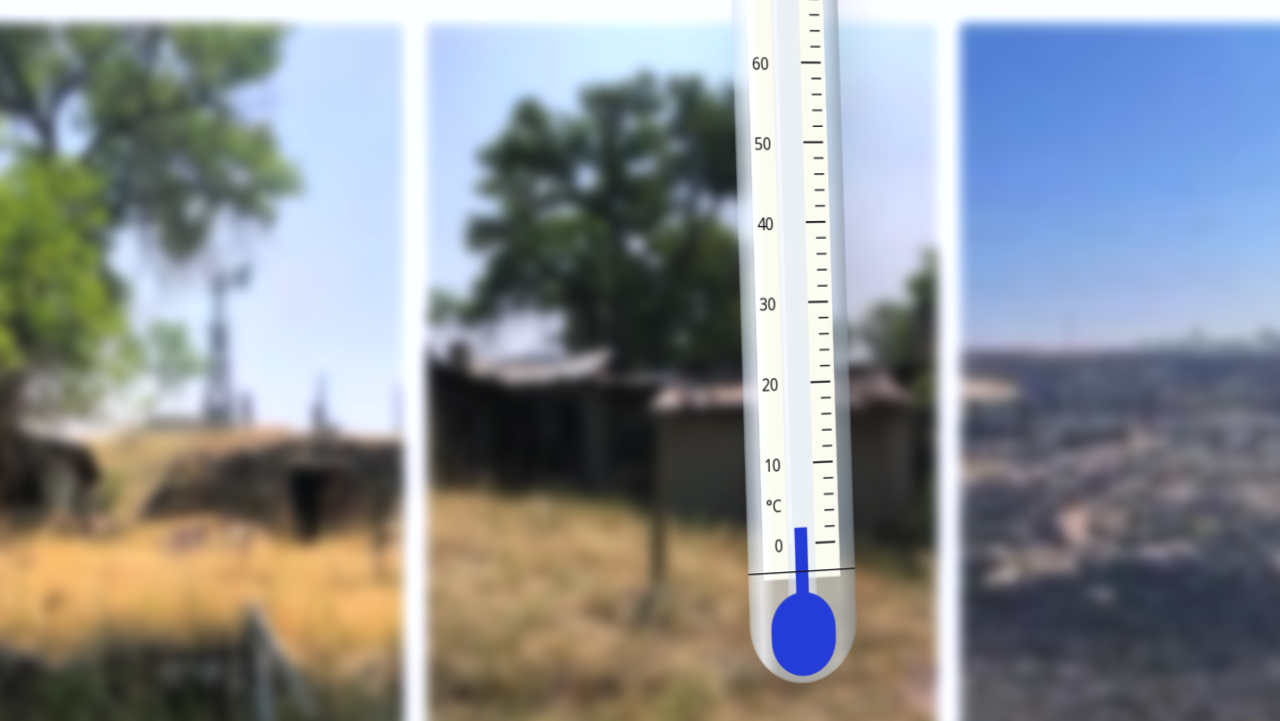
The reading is 2 °C
